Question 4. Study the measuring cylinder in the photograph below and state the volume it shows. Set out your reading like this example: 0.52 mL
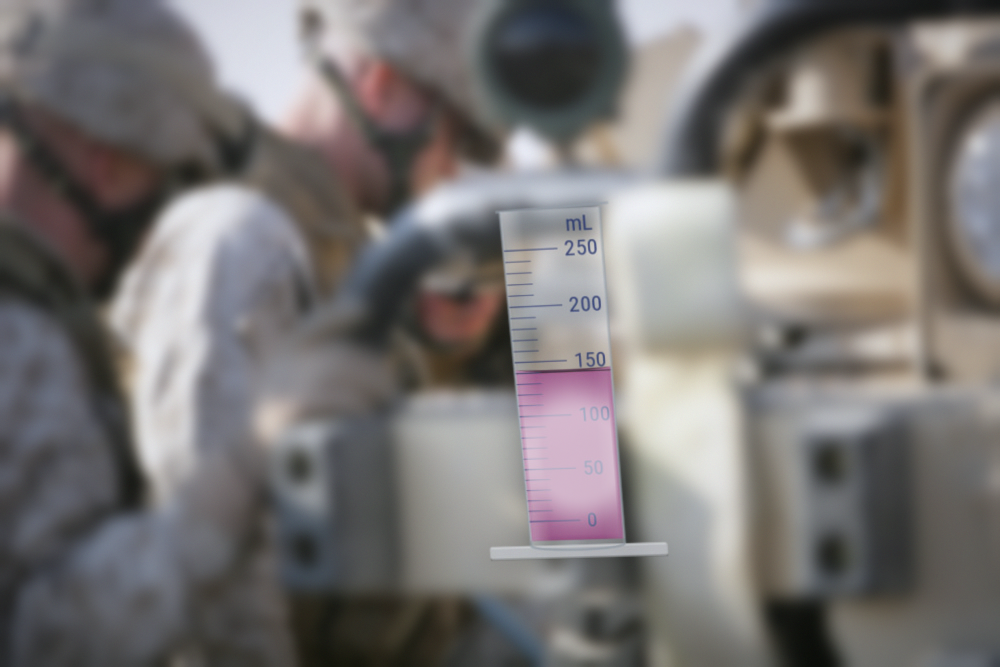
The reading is 140 mL
